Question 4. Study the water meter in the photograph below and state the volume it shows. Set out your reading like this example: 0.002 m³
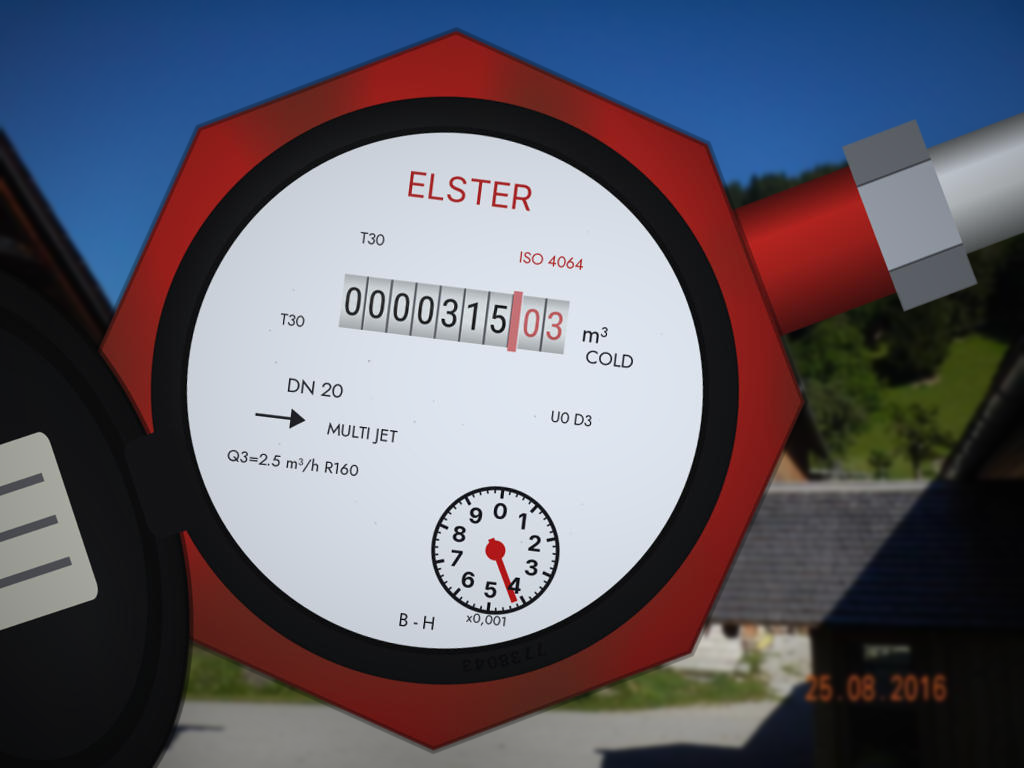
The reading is 315.034 m³
